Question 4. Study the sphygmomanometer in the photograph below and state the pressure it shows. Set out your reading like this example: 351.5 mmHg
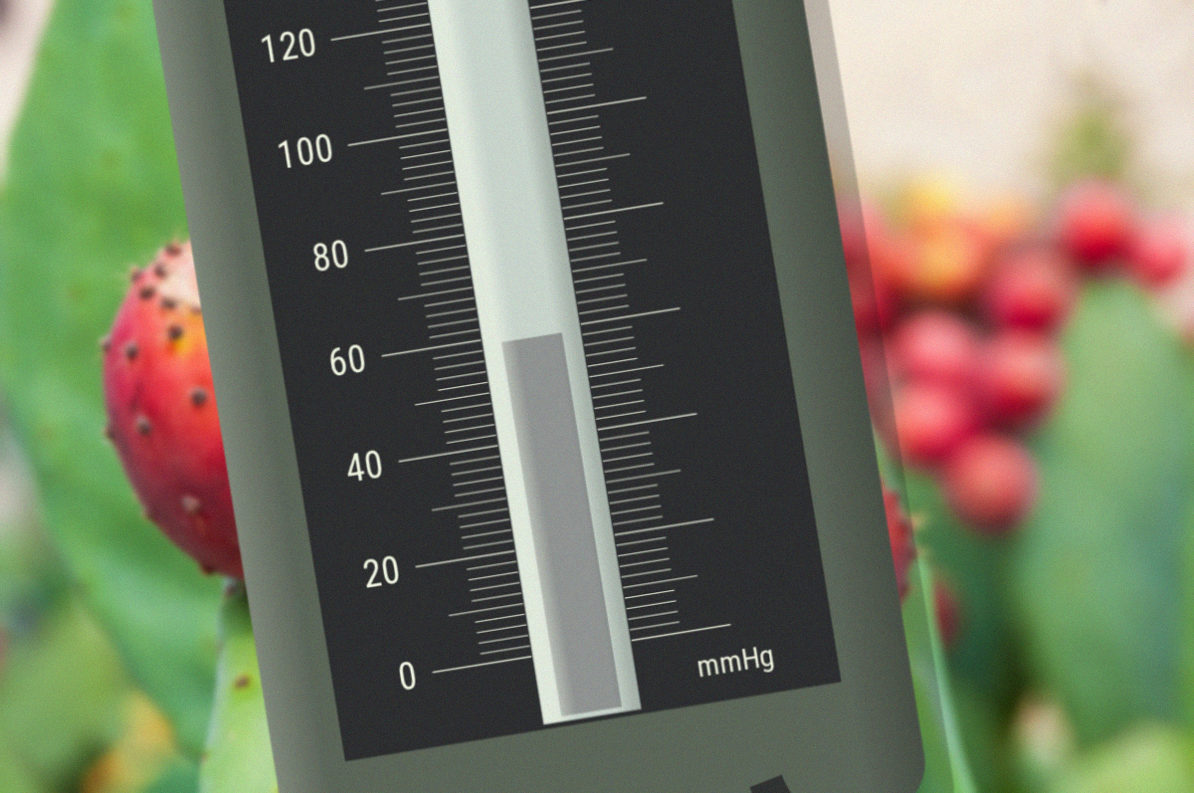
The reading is 59 mmHg
